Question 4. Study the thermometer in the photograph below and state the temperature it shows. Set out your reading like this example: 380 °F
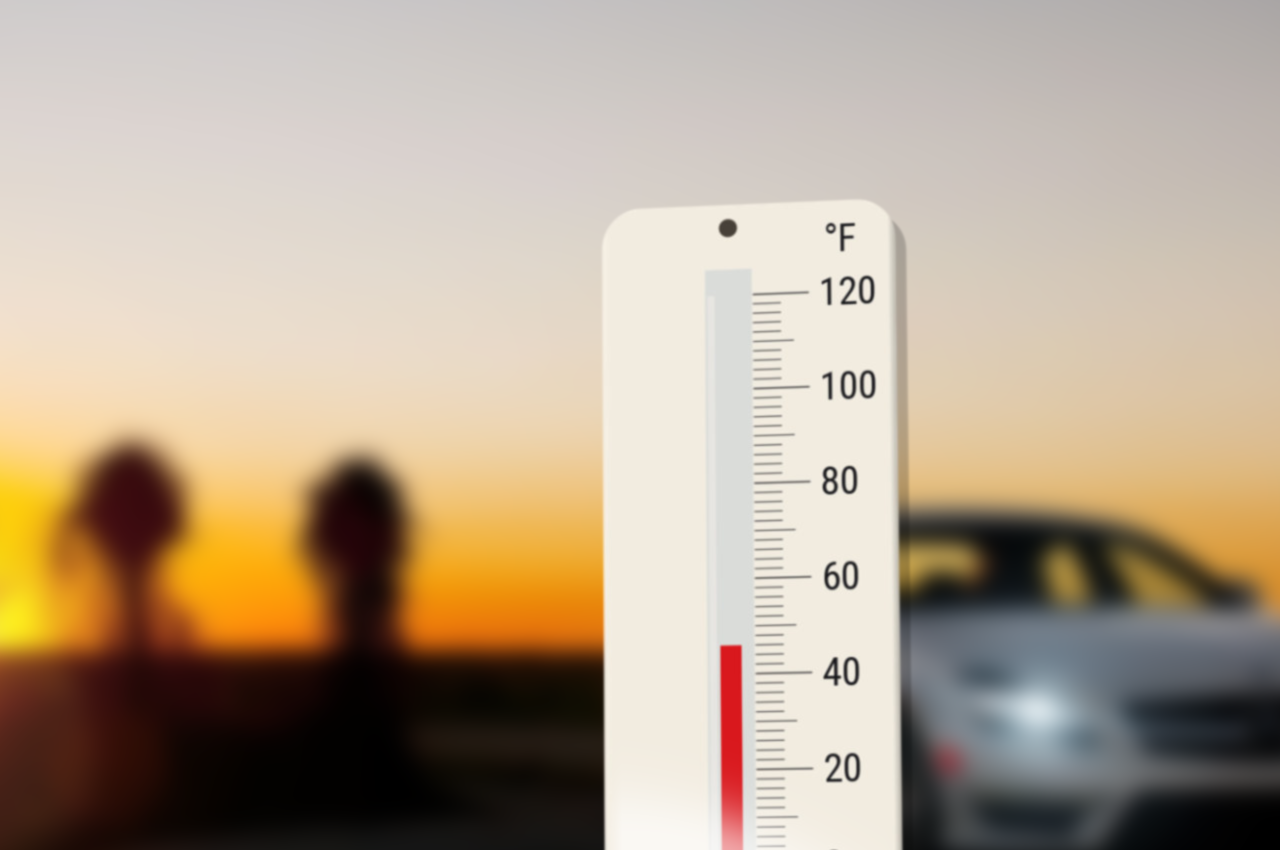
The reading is 46 °F
